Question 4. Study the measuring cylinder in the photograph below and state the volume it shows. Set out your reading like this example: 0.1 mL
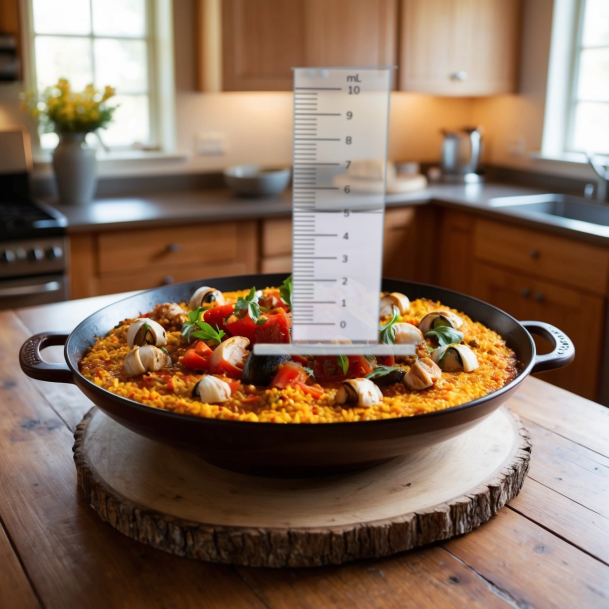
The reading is 5 mL
